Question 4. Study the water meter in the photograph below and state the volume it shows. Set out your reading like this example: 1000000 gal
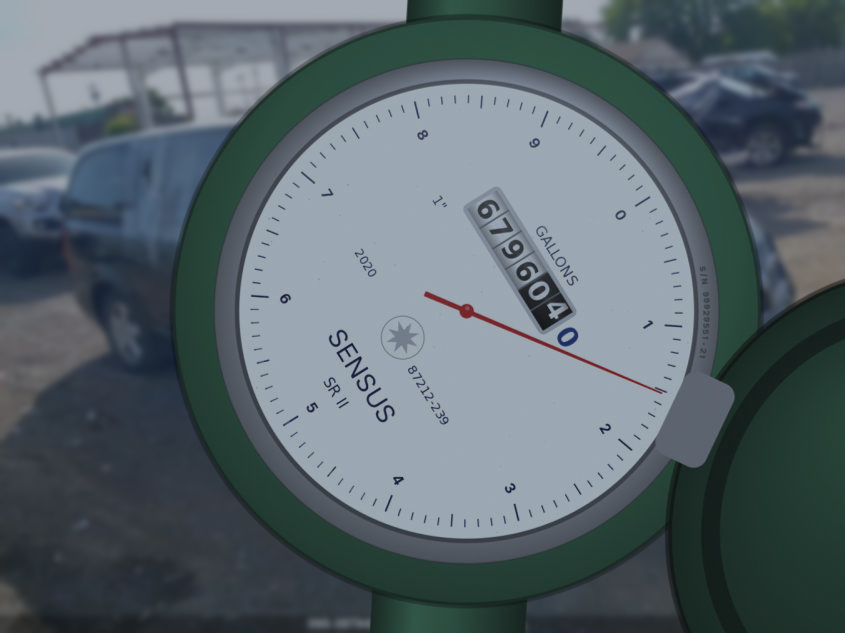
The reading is 6796041.5 gal
